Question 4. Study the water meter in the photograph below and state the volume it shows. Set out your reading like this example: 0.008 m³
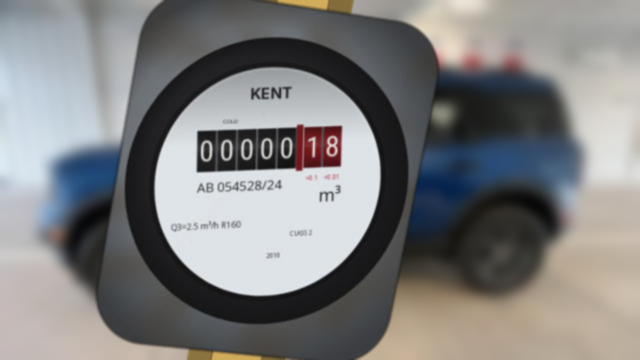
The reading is 0.18 m³
